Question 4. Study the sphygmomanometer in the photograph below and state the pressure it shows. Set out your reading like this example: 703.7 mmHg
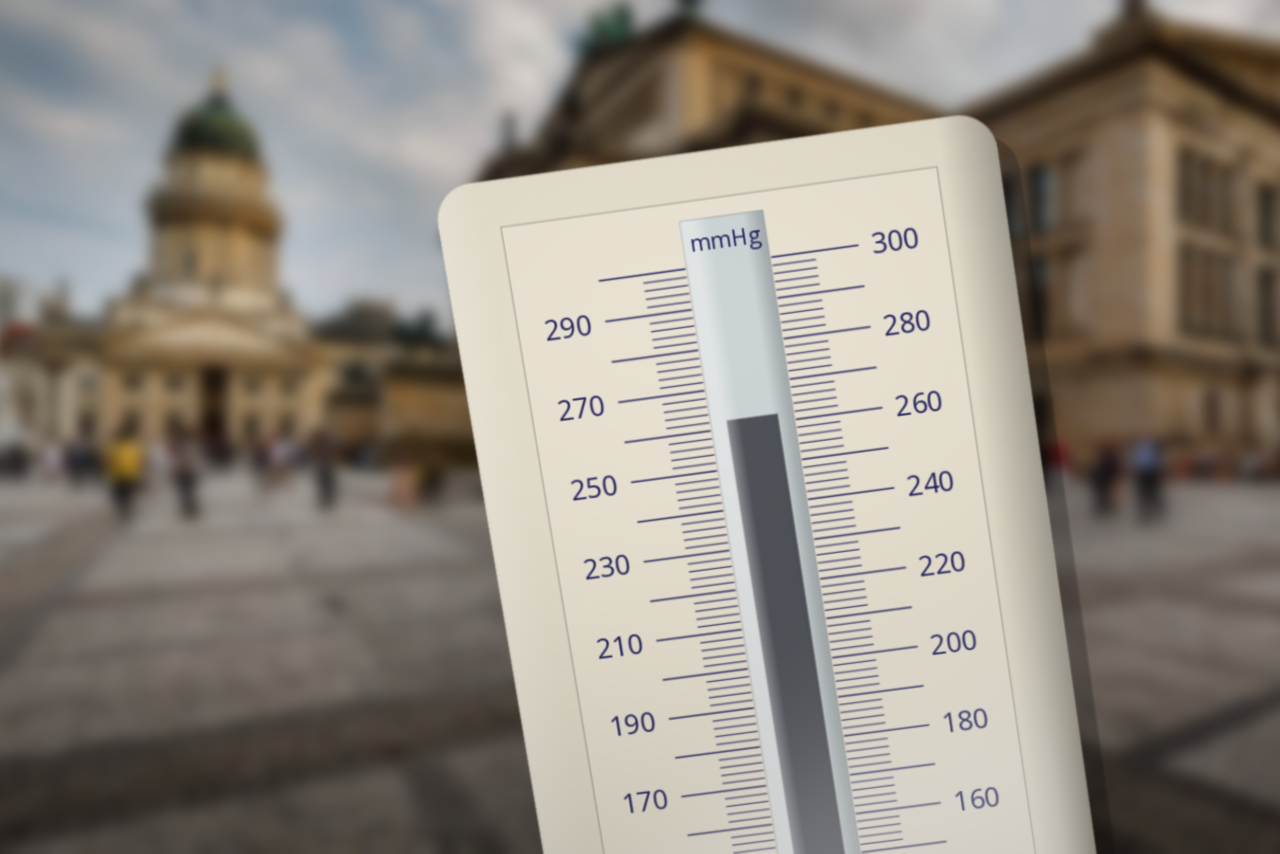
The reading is 262 mmHg
